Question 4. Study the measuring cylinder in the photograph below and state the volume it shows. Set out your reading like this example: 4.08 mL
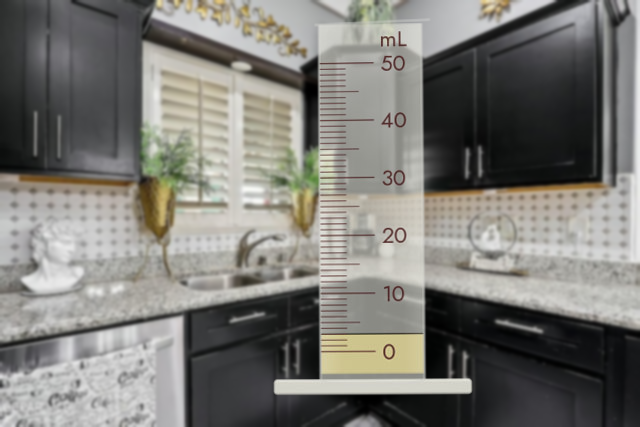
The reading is 3 mL
